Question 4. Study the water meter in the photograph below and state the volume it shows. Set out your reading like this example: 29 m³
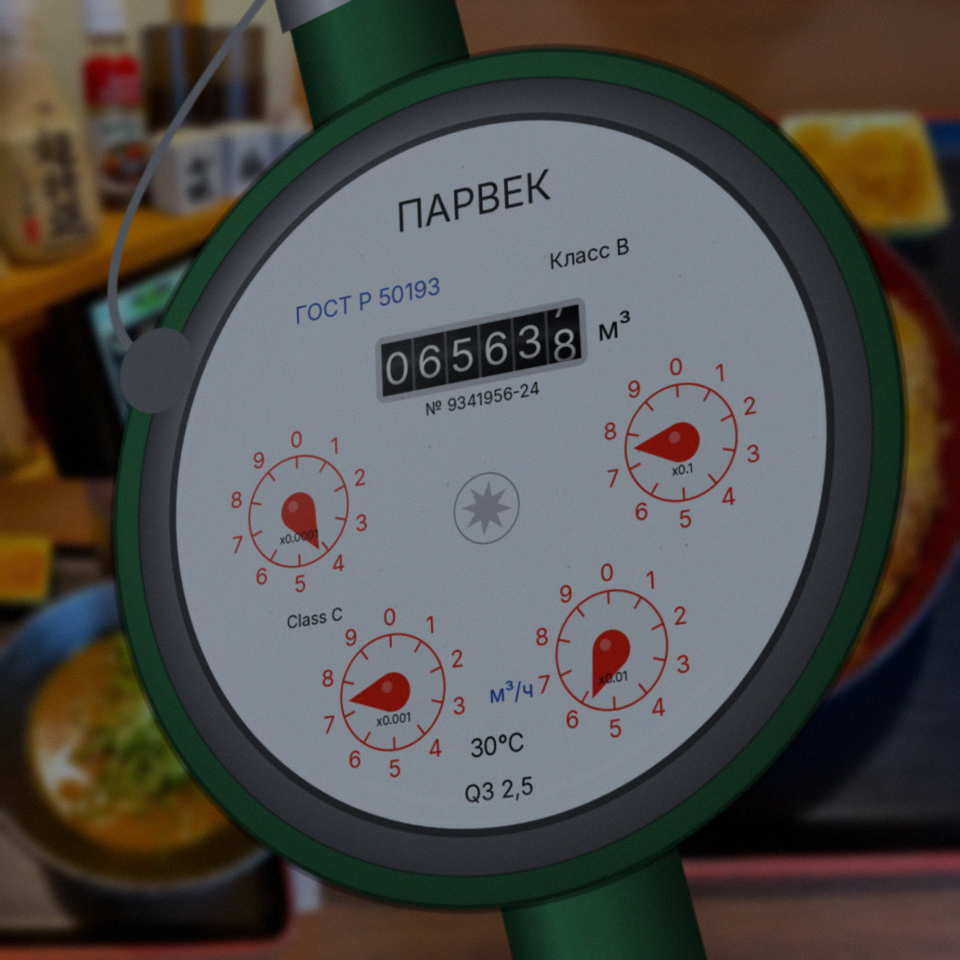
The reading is 65637.7574 m³
